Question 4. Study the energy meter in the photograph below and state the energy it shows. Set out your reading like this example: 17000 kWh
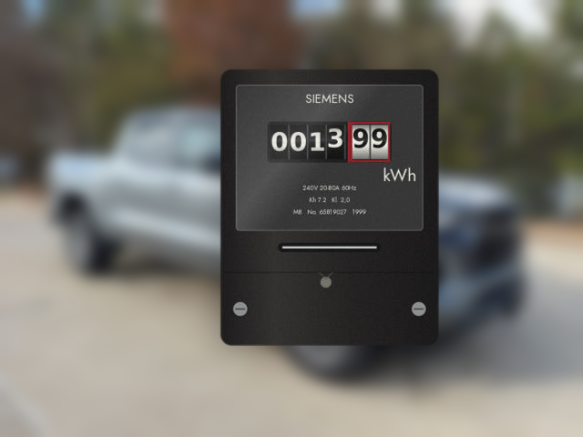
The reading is 13.99 kWh
